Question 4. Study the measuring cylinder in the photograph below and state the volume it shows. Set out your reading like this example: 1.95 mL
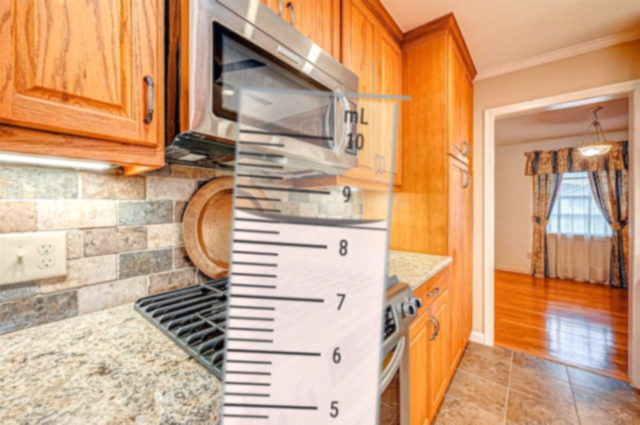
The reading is 8.4 mL
